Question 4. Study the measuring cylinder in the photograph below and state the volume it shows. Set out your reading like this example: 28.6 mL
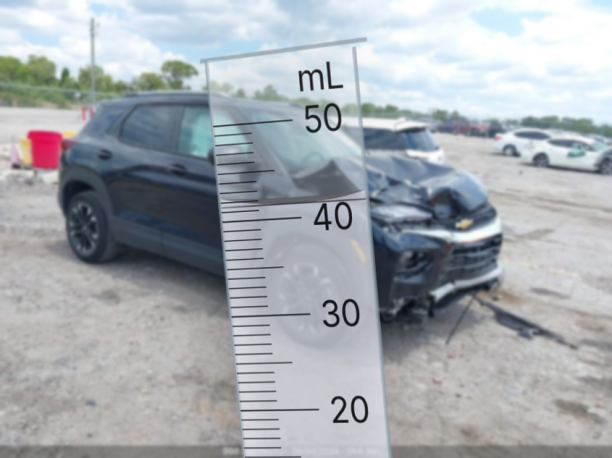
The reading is 41.5 mL
